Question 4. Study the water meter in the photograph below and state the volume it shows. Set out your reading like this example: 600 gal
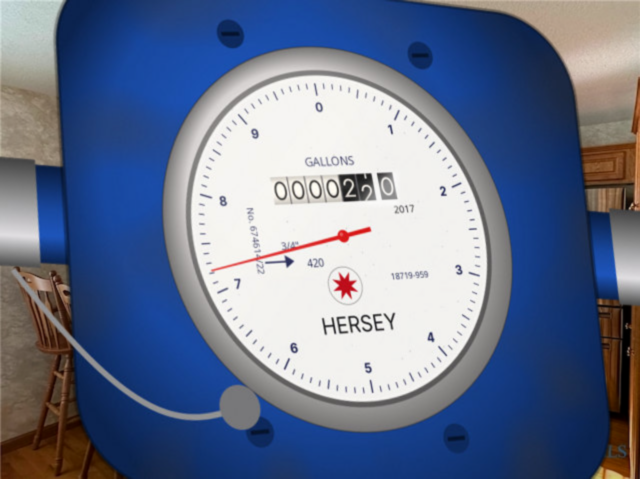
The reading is 217.2 gal
